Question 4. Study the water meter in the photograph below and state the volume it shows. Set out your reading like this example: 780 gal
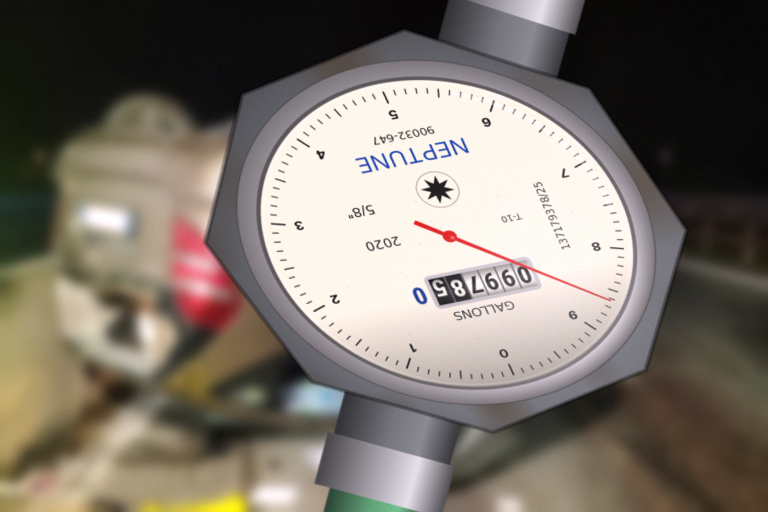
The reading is 997848.6 gal
